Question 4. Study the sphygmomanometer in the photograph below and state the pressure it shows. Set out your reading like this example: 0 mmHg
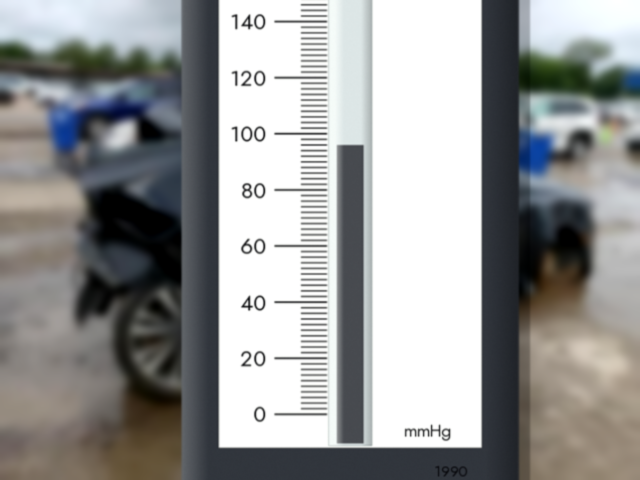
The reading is 96 mmHg
